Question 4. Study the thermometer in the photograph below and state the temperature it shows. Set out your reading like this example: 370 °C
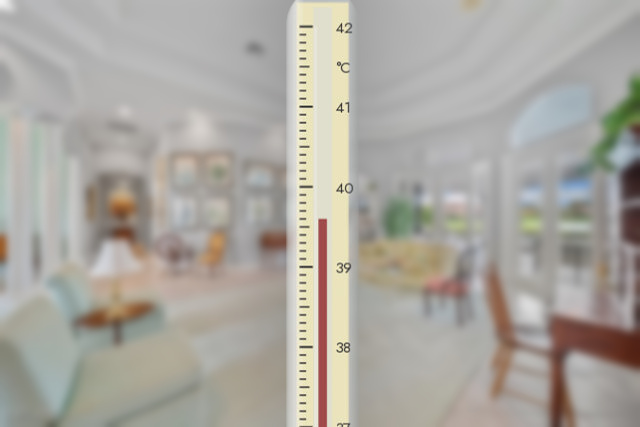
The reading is 39.6 °C
